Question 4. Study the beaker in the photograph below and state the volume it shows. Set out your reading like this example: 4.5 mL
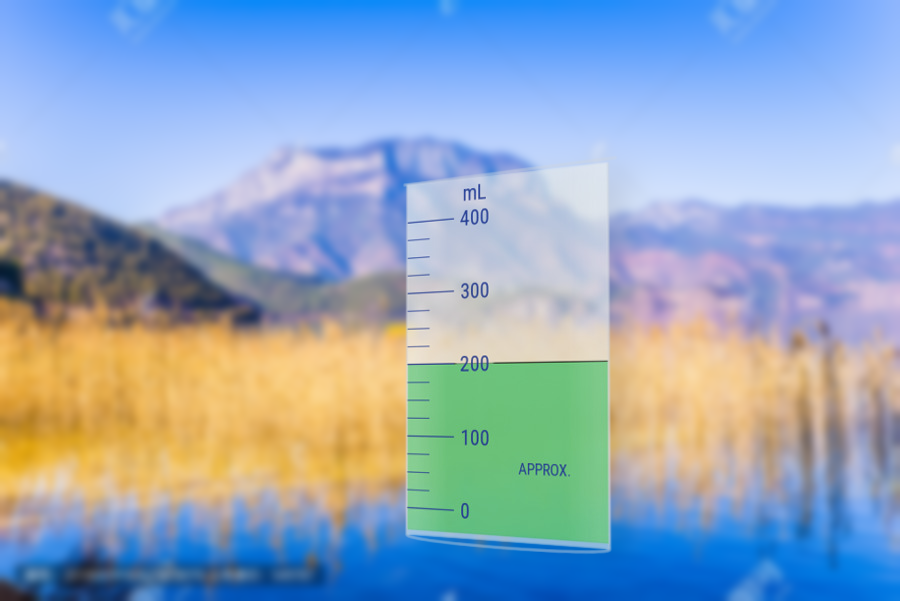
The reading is 200 mL
